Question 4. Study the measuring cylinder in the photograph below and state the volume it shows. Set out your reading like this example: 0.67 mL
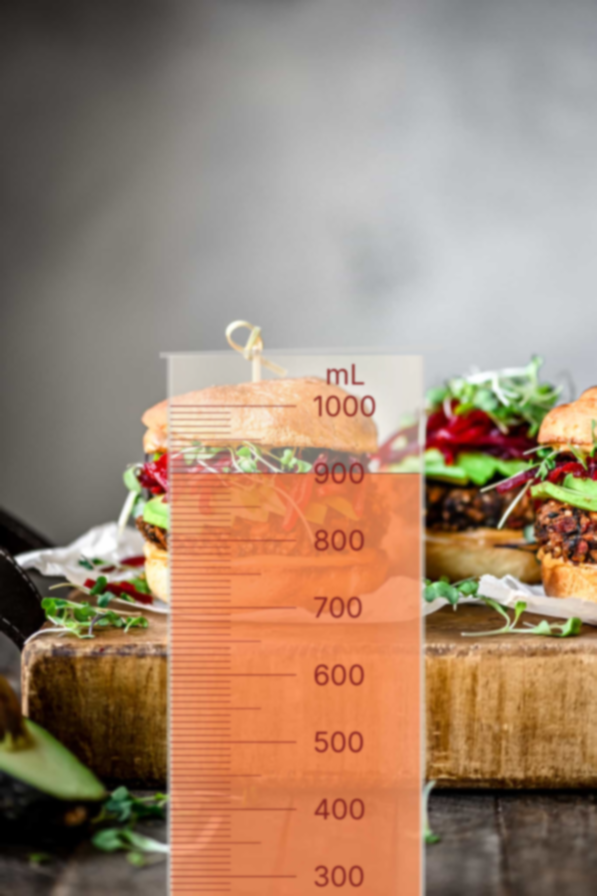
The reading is 900 mL
